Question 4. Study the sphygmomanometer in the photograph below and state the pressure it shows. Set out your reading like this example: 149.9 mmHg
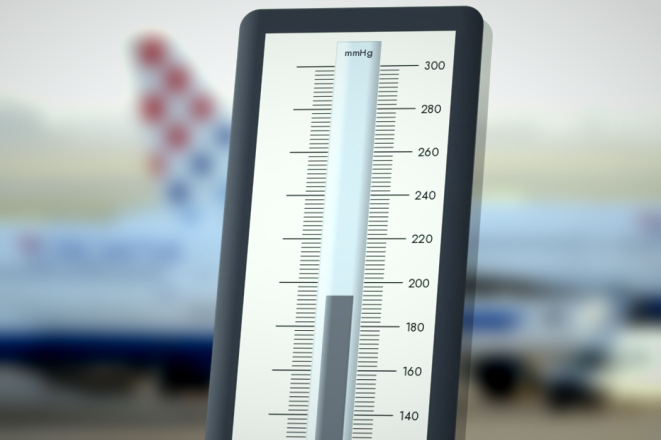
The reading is 194 mmHg
